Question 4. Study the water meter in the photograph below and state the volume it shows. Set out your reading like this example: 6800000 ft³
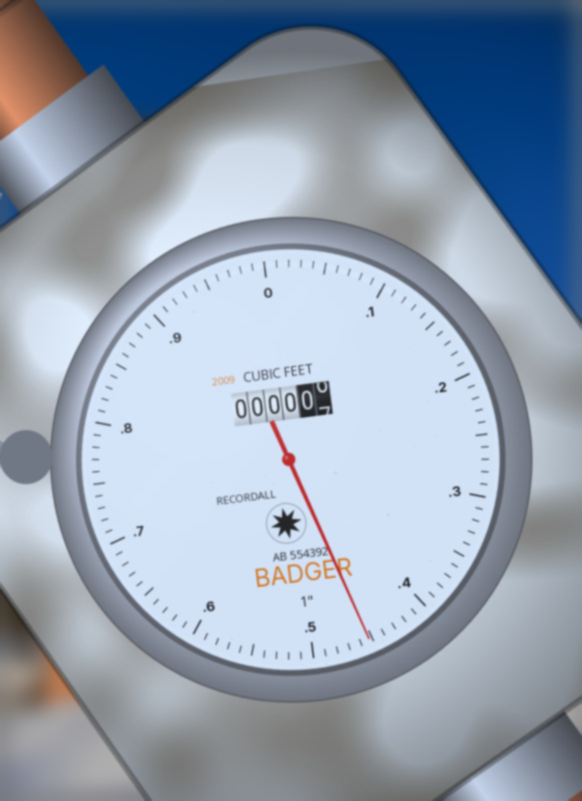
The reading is 6.45 ft³
